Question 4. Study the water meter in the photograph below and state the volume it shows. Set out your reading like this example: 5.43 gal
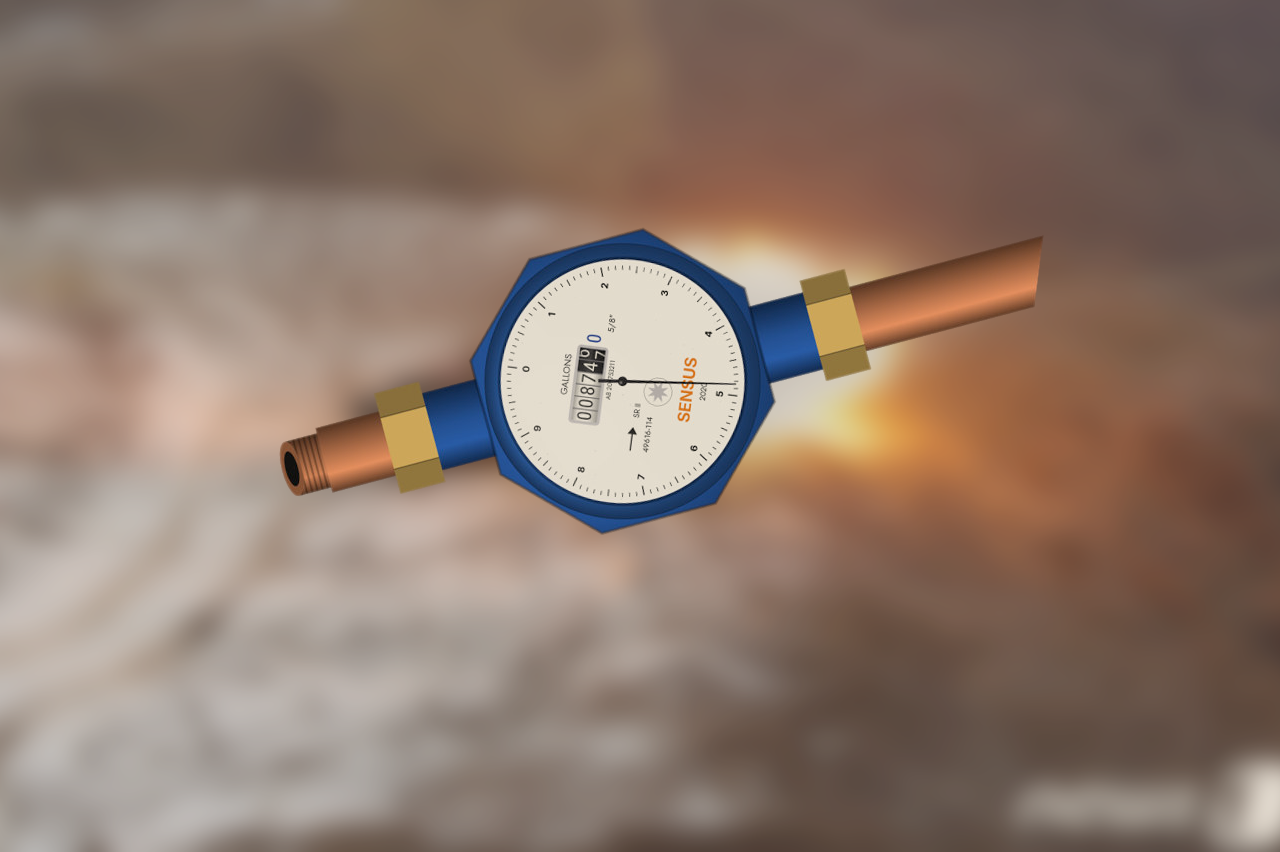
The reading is 87464.8 gal
